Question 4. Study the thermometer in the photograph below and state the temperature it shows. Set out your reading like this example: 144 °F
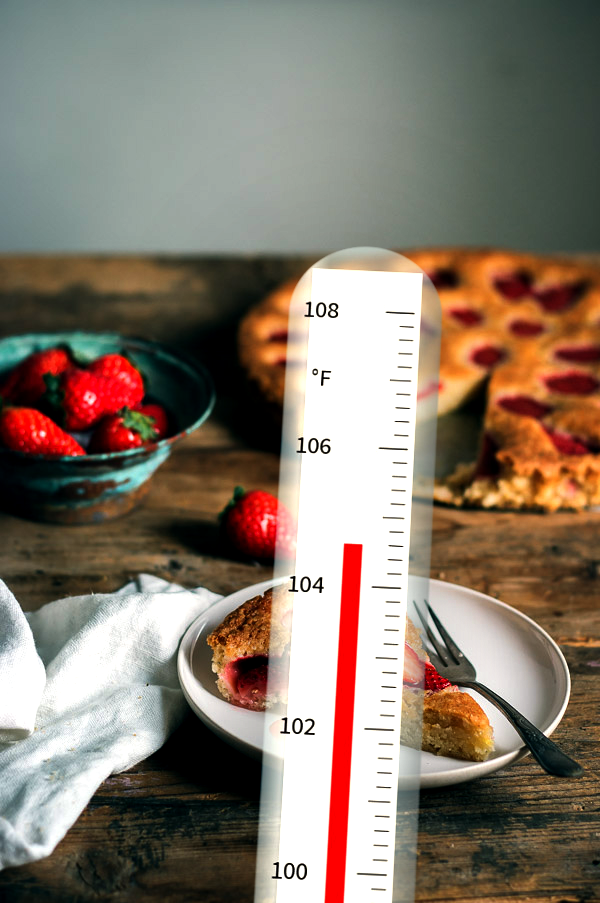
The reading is 104.6 °F
